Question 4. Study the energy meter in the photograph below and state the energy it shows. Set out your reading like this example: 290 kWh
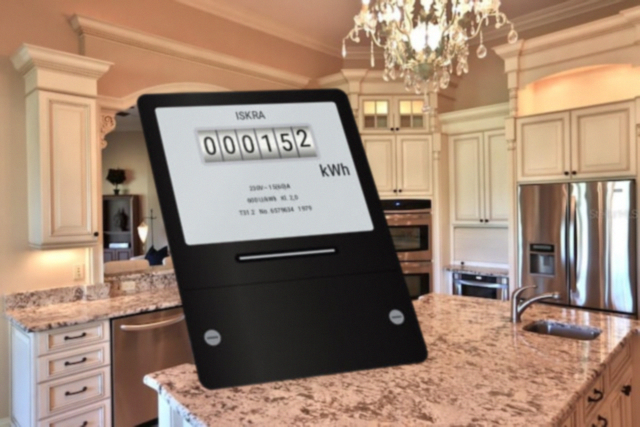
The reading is 152 kWh
